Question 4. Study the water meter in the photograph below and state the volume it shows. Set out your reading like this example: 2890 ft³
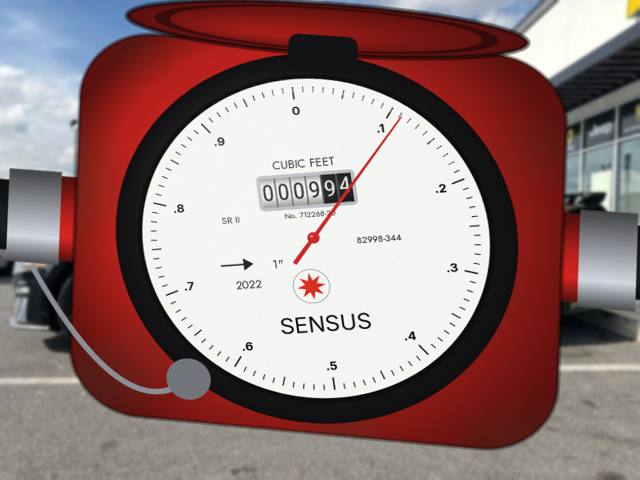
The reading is 994.11 ft³
